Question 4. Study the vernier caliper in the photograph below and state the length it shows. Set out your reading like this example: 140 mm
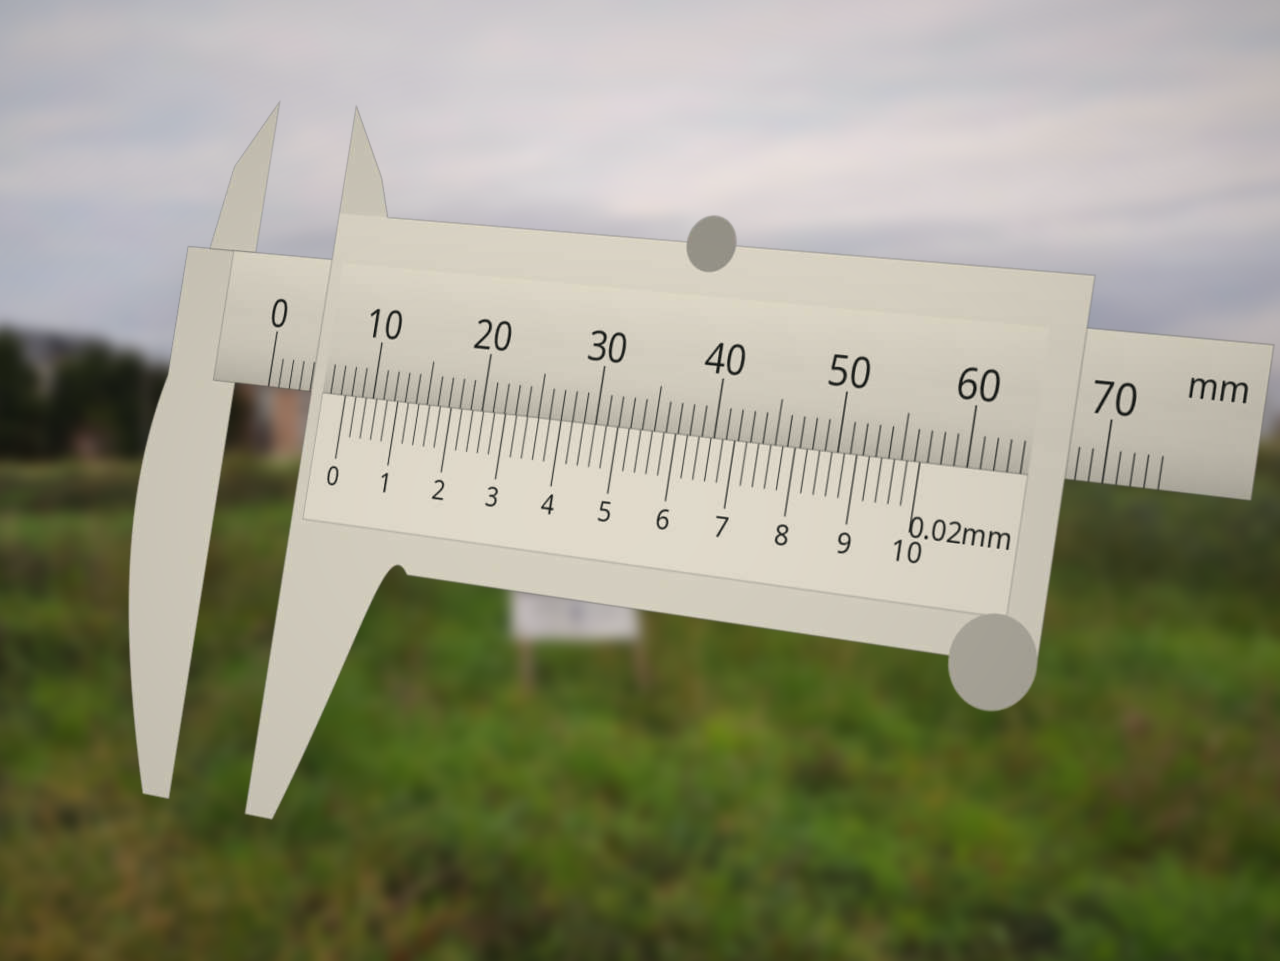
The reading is 7.4 mm
